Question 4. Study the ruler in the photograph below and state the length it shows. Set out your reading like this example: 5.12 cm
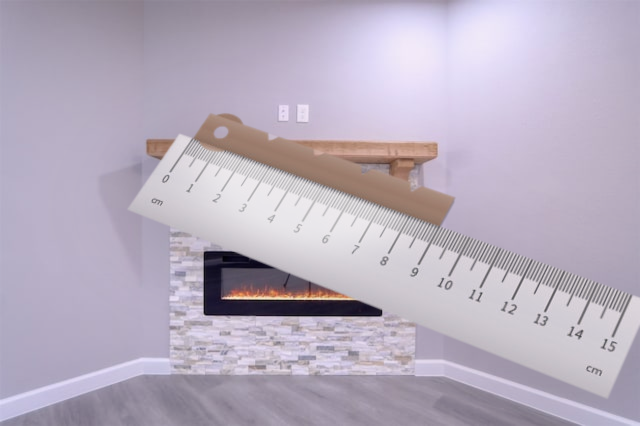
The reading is 9 cm
